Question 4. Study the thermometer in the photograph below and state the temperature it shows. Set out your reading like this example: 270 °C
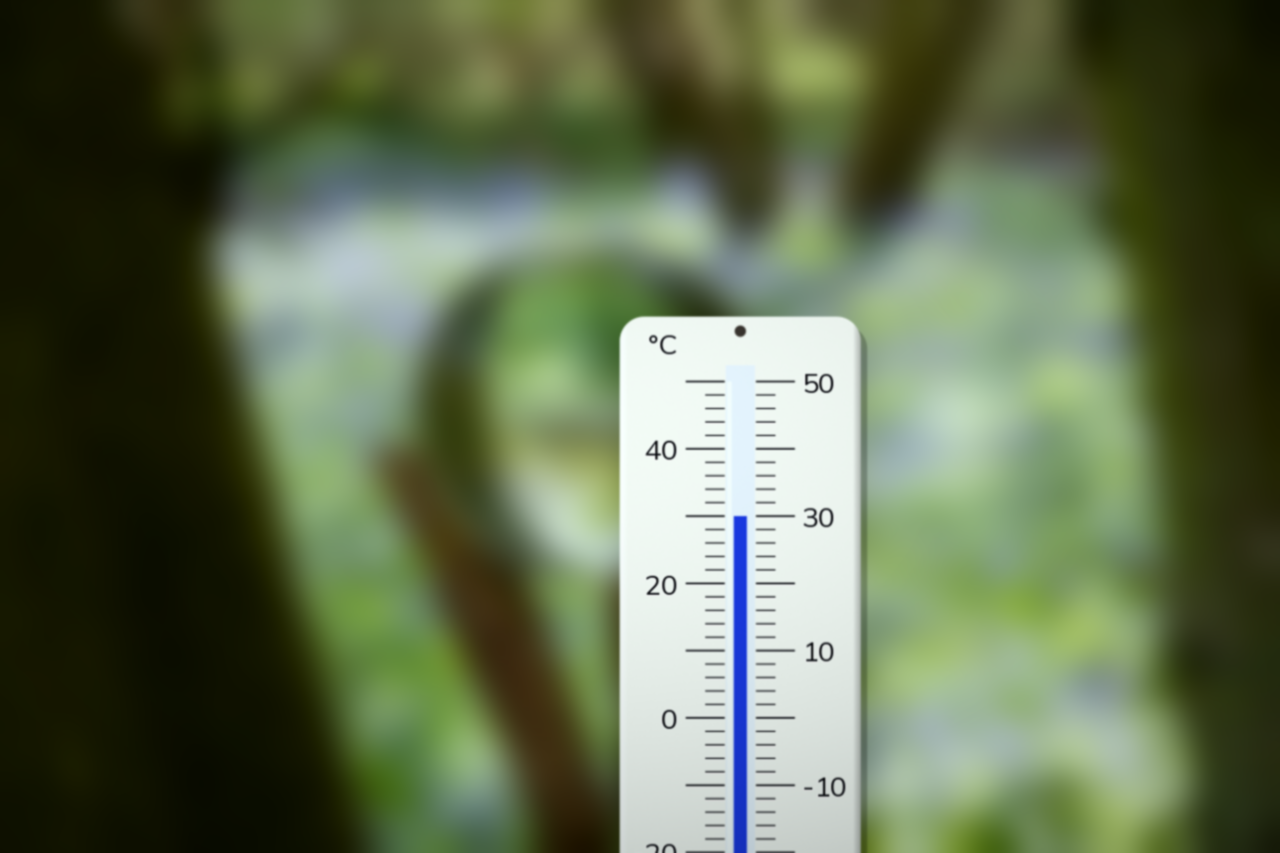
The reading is 30 °C
